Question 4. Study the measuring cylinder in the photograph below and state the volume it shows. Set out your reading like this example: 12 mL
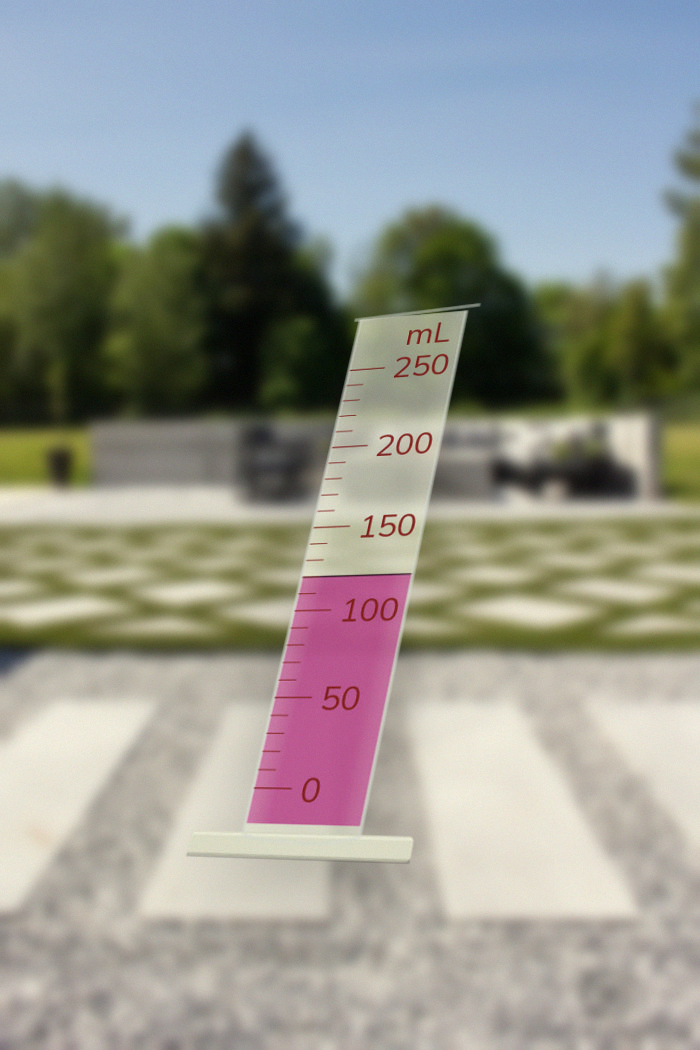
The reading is 120 mL
